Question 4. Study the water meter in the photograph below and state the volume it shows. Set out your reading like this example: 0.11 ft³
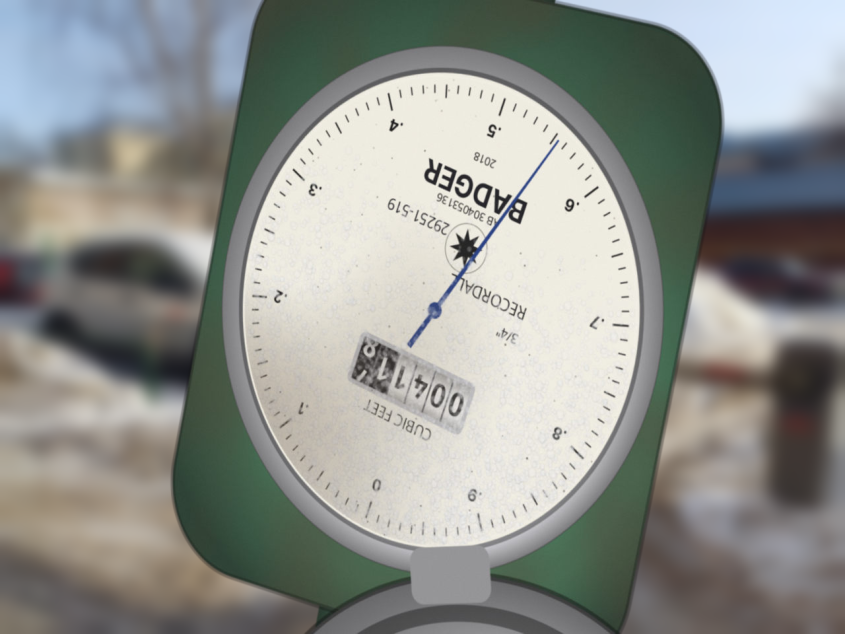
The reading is 4117.55 ft³
